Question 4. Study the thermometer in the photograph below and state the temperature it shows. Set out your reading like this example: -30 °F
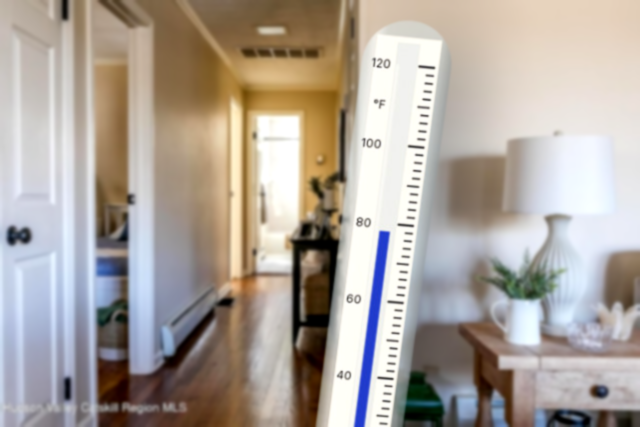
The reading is 78 °F
